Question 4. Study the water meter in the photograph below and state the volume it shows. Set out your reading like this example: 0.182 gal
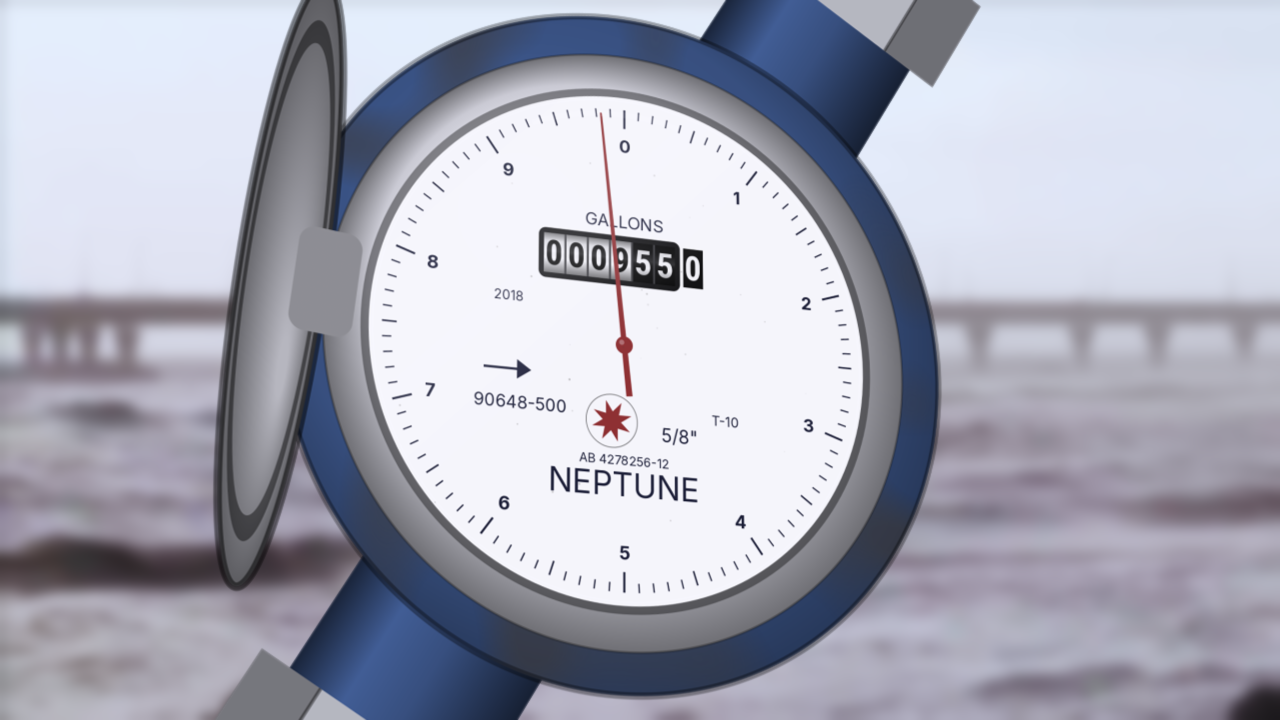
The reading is 9549.8 gal
